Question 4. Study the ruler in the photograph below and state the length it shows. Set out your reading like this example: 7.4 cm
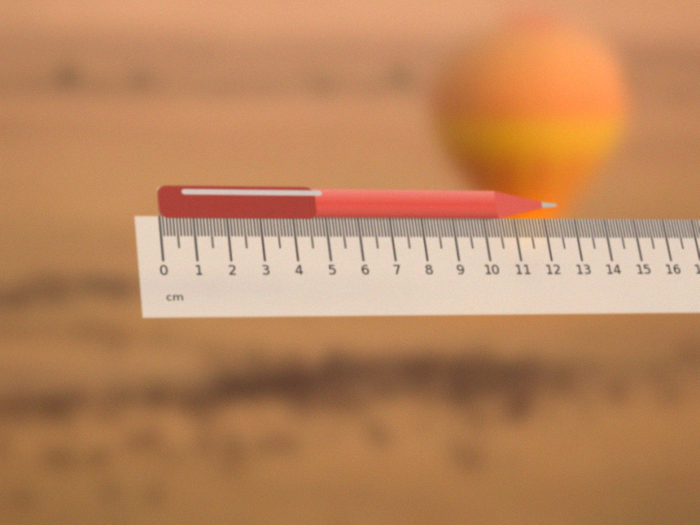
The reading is 12.5 cm
